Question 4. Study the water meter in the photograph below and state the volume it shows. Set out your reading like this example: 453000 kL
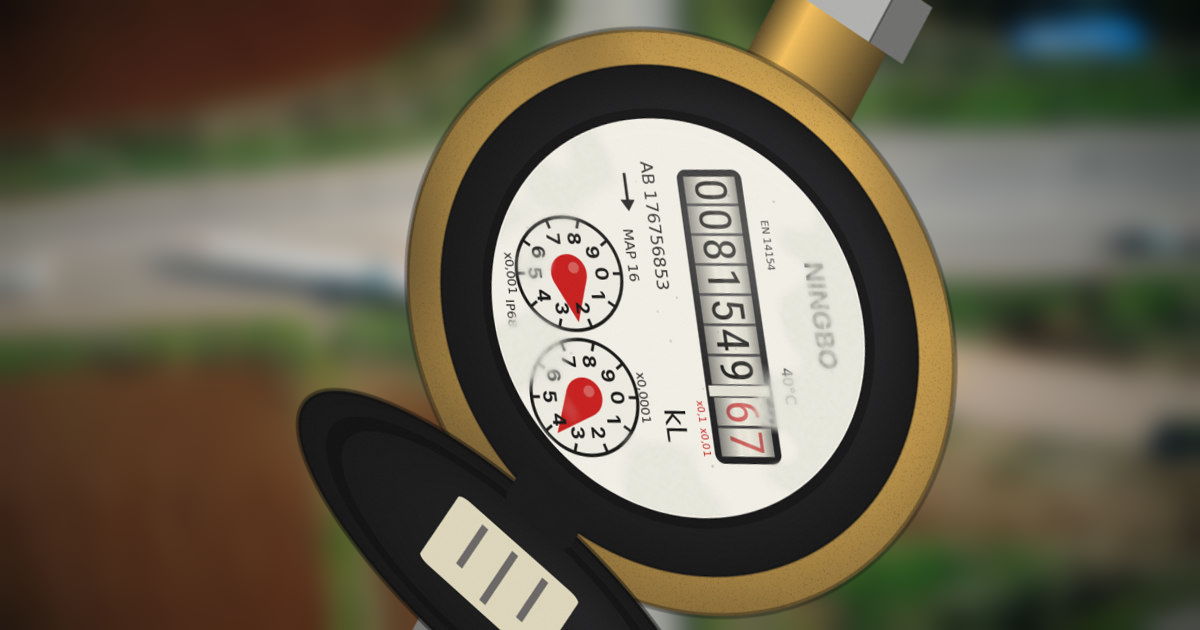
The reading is 81549.6723 kL
